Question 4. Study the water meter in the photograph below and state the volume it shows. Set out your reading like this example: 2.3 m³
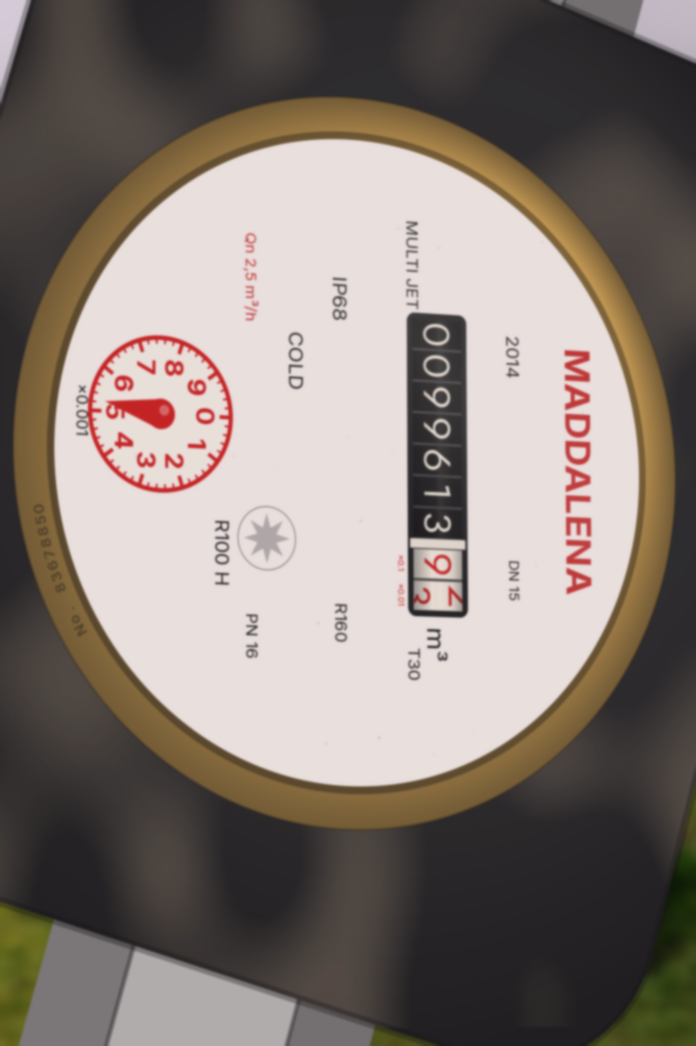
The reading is 99613.925 m³
